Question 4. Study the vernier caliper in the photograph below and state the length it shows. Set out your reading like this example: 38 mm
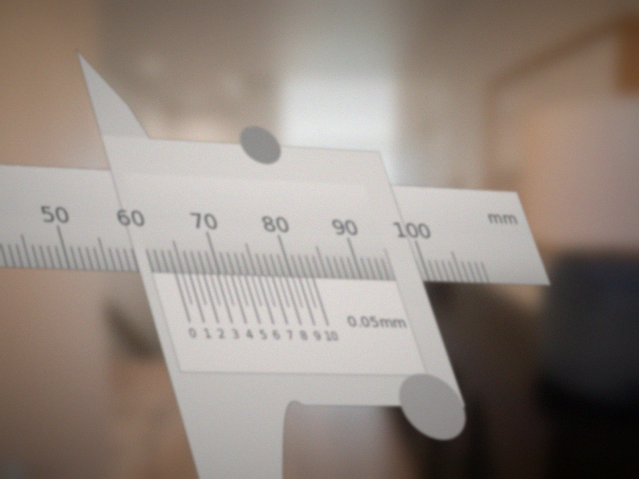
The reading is 64.0 mm
